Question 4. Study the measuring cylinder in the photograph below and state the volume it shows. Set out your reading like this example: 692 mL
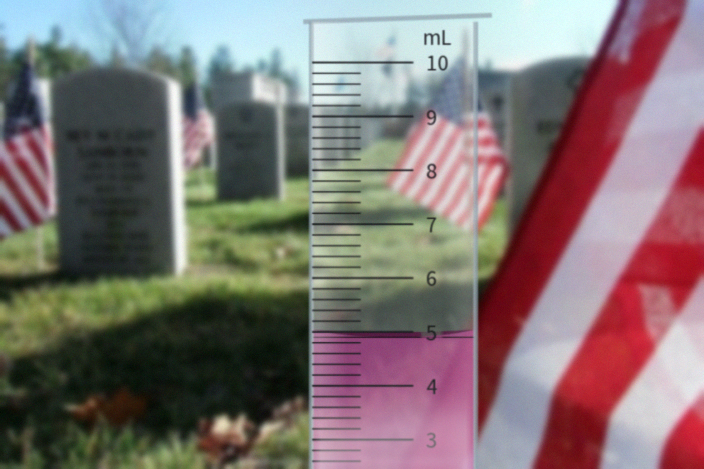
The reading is 4.9 mL
